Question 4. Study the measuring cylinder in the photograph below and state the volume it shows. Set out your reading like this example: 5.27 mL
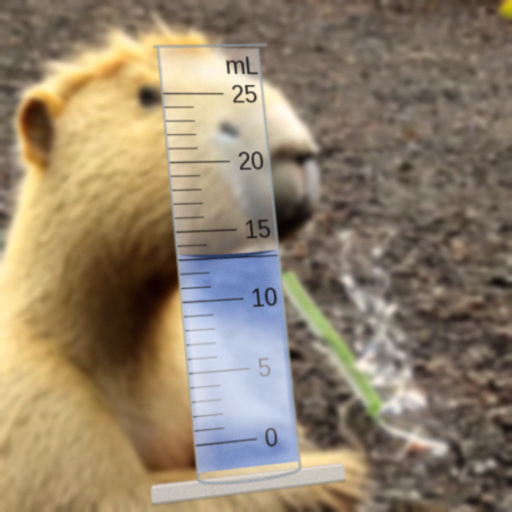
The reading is 13 mL
